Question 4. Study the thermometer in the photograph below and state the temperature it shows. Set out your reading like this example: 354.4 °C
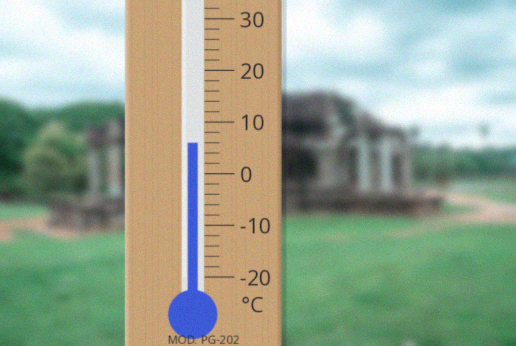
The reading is 6 °C
